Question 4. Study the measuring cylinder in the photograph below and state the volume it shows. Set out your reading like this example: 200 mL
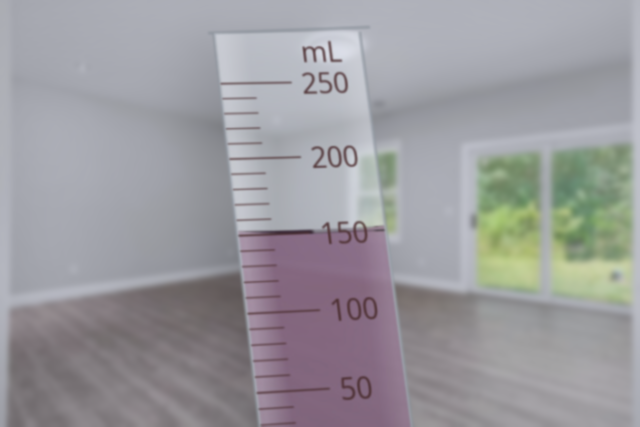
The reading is 150 mL
